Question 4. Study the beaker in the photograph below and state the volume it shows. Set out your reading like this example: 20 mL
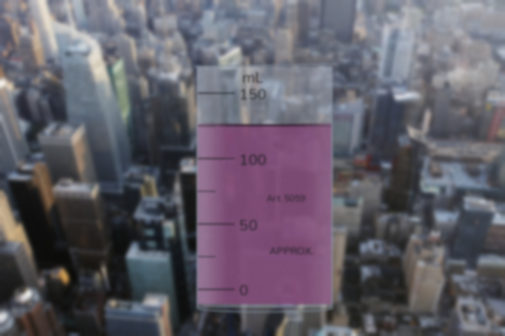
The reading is 125 mL
